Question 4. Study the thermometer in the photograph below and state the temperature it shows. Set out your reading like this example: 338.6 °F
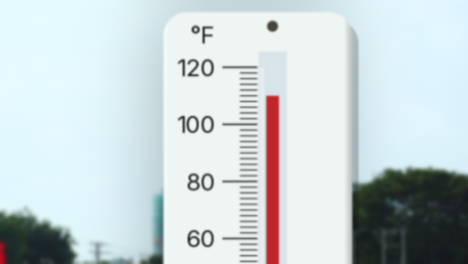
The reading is 110 °F
